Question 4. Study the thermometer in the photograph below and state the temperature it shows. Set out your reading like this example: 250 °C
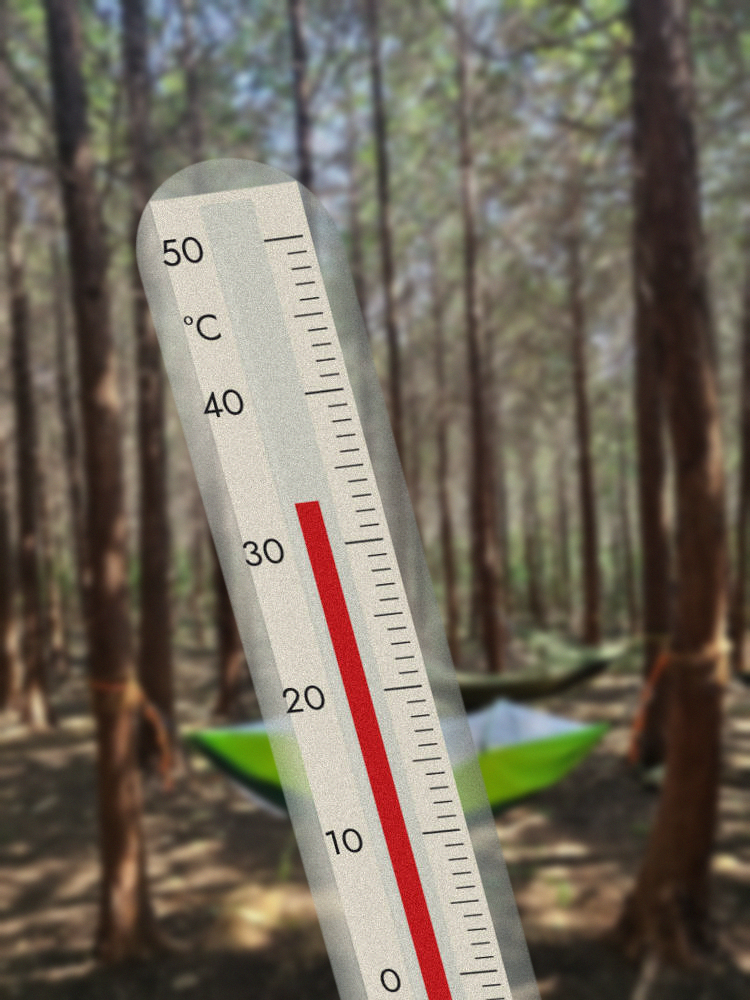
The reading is 33 °C
